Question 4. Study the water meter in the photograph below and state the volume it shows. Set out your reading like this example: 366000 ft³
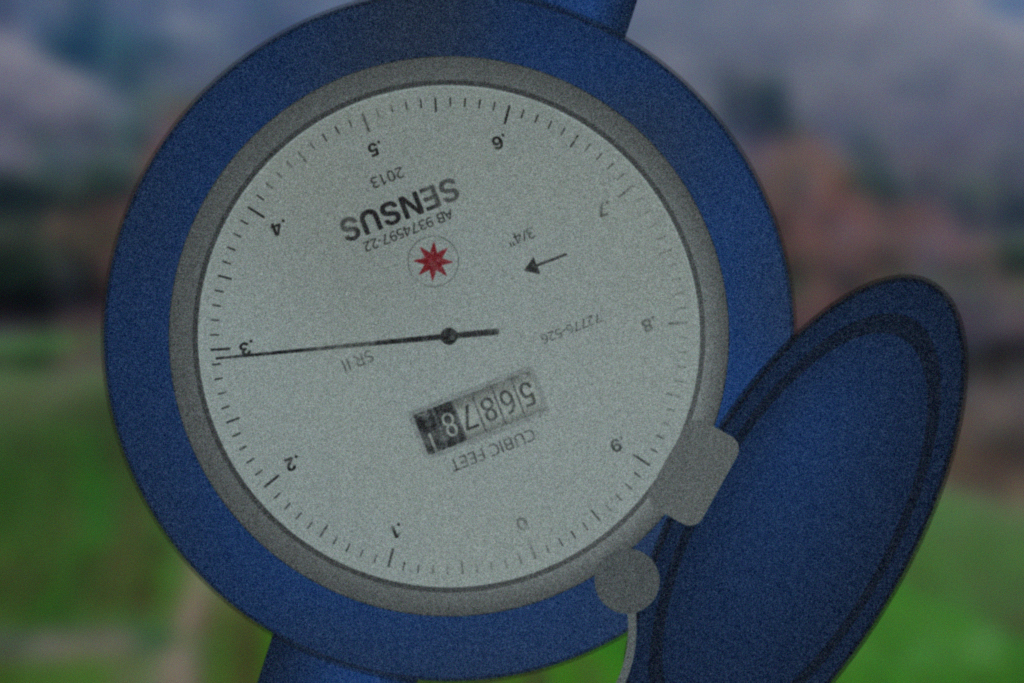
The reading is 568781.29 ft³
